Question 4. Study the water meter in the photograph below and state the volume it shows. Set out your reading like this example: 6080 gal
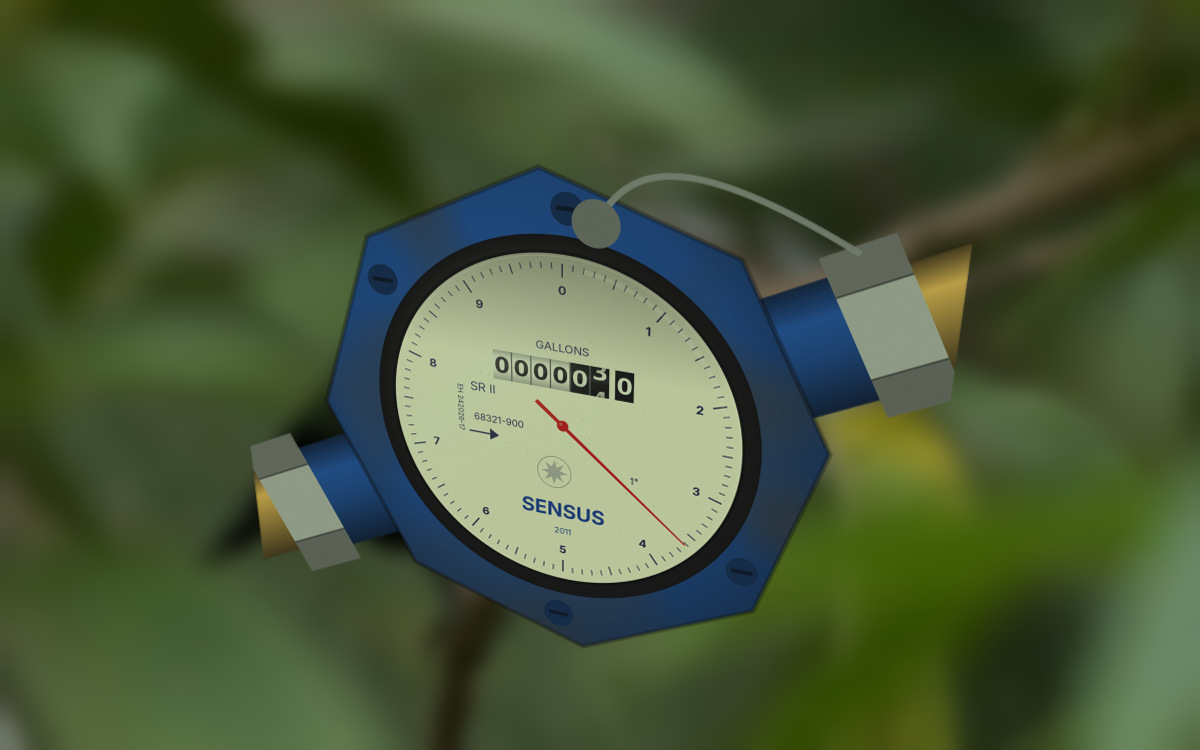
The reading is 33.6 gal
